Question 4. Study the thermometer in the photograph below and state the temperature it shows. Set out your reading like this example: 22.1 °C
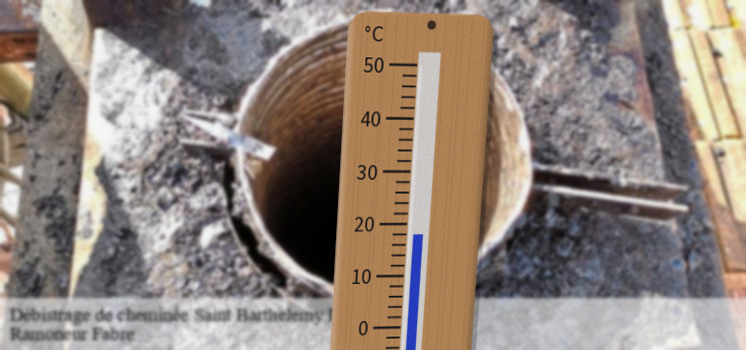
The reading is 18 °C
